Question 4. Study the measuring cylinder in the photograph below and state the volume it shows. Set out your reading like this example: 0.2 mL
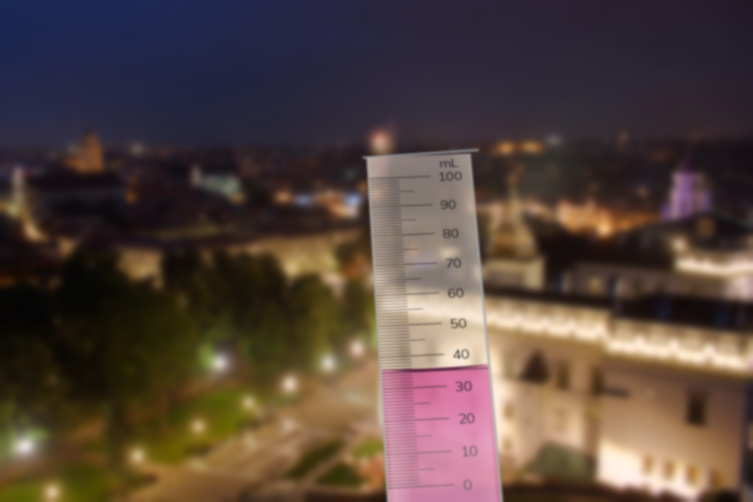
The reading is 35 mL
